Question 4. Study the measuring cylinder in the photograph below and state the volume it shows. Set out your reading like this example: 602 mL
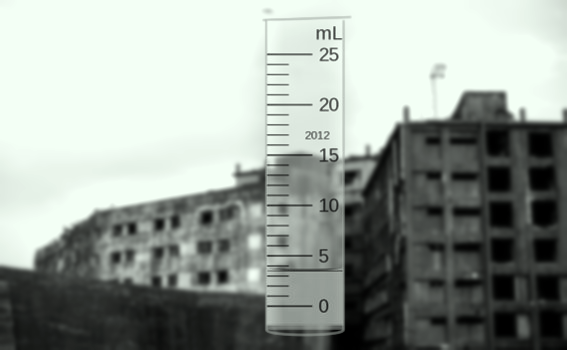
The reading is 3.5 mL
